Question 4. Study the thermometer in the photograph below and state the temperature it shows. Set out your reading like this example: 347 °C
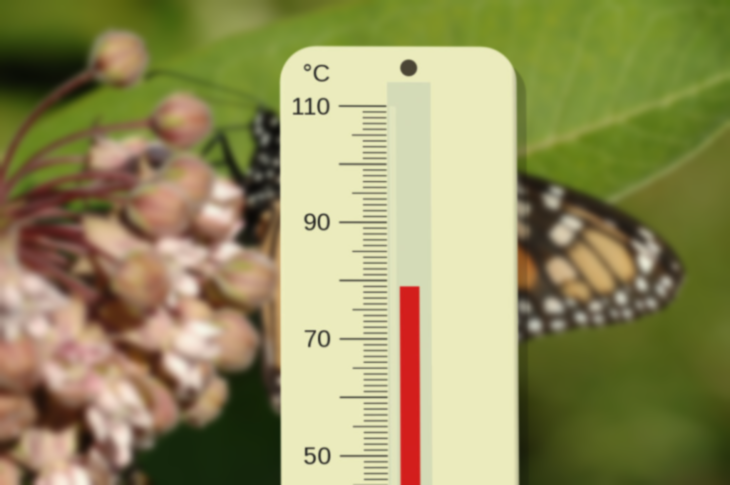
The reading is 79 °C
